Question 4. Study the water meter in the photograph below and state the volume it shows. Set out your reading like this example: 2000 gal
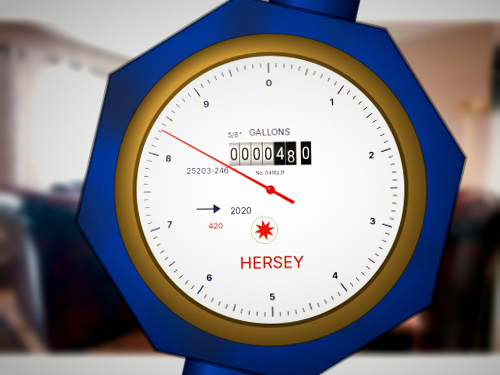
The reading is 478.3 gal
